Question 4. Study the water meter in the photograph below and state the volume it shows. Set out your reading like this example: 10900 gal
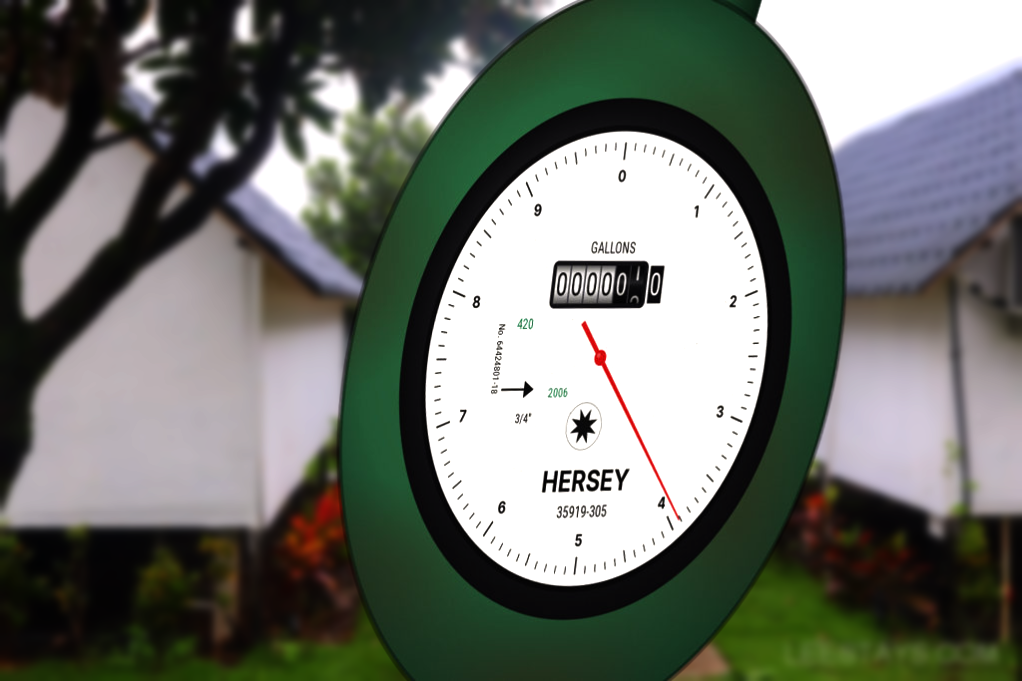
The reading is 13.9 gal
